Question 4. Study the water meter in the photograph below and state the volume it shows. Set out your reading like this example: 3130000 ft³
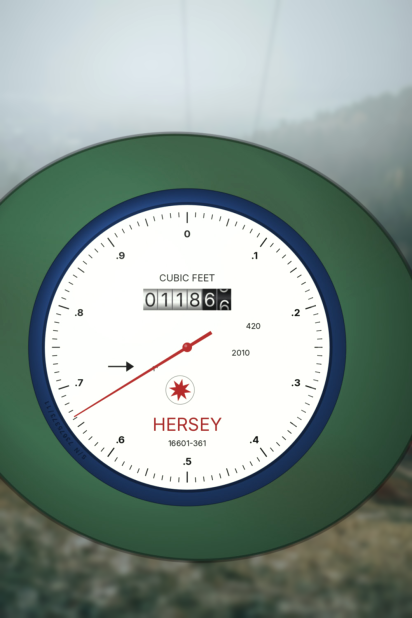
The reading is 11865.66 ft³
